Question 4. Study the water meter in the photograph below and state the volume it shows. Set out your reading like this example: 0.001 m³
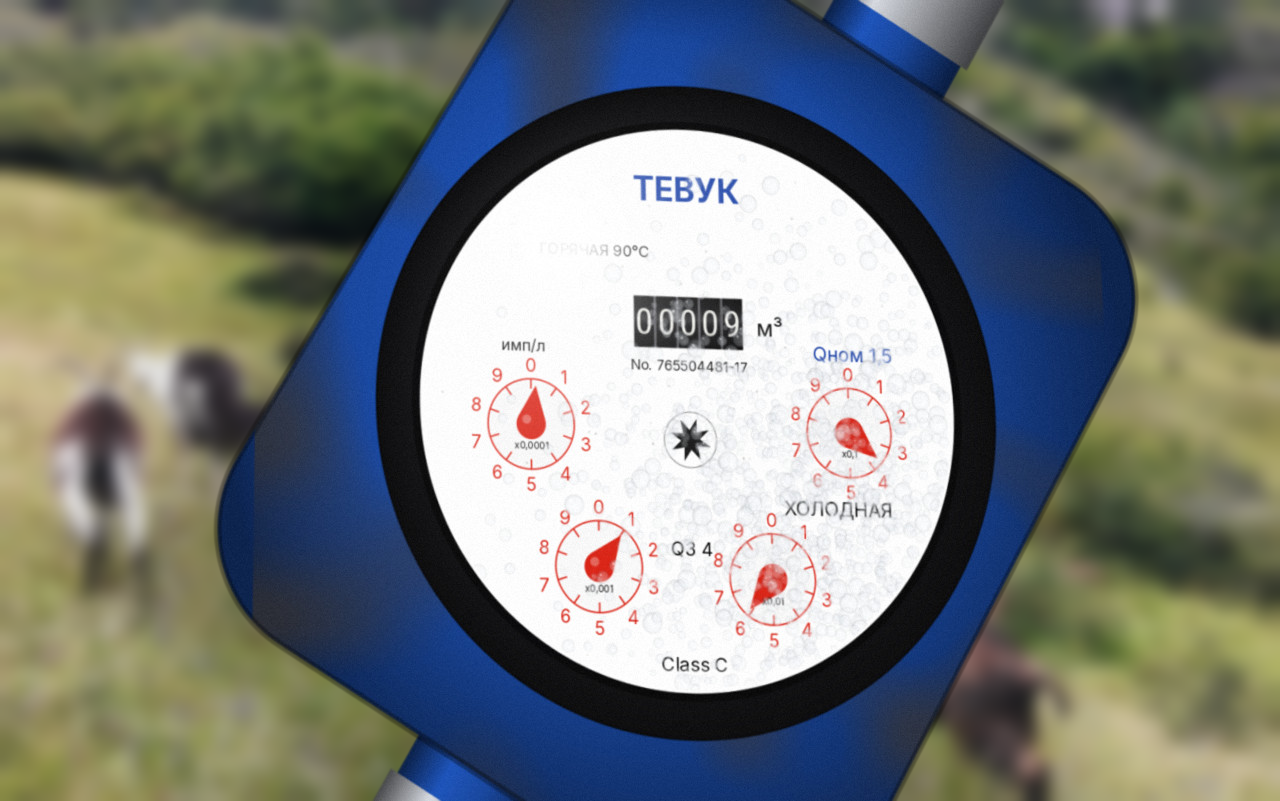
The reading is 9.3610 m³
